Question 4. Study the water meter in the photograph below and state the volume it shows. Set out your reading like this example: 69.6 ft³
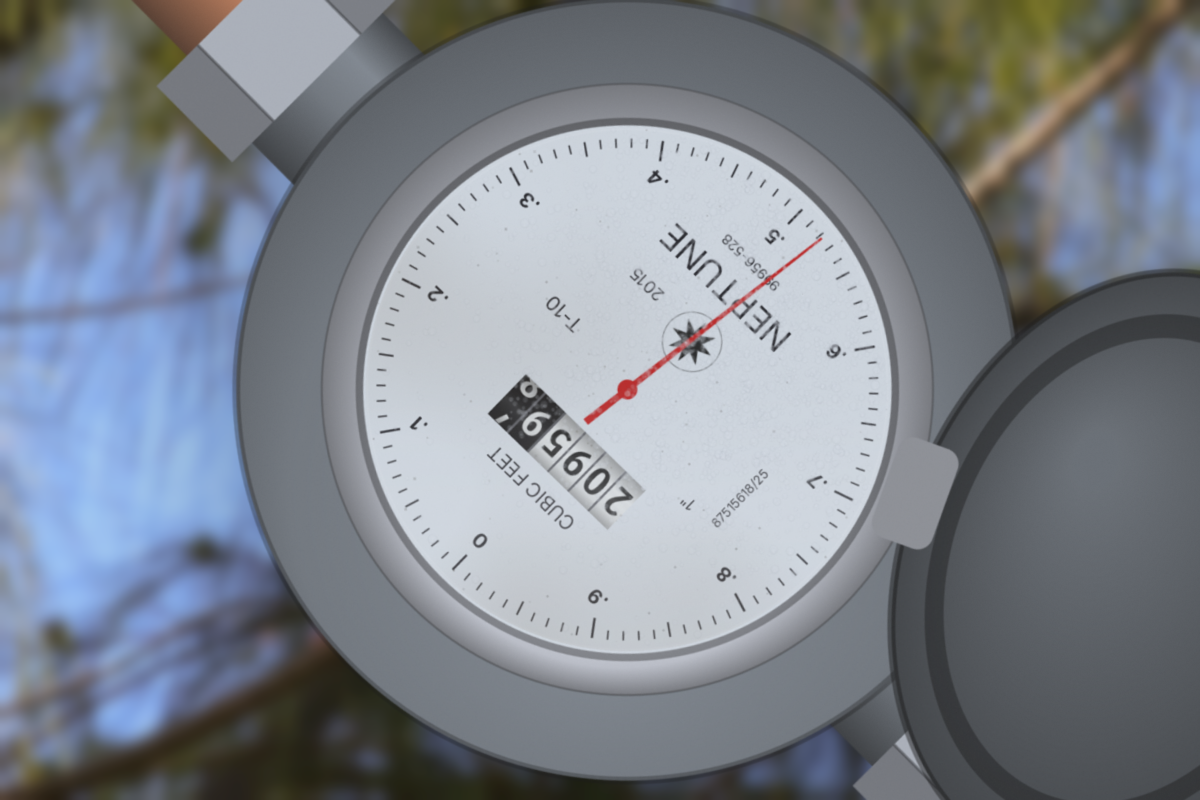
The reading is 209597.52 ft³
